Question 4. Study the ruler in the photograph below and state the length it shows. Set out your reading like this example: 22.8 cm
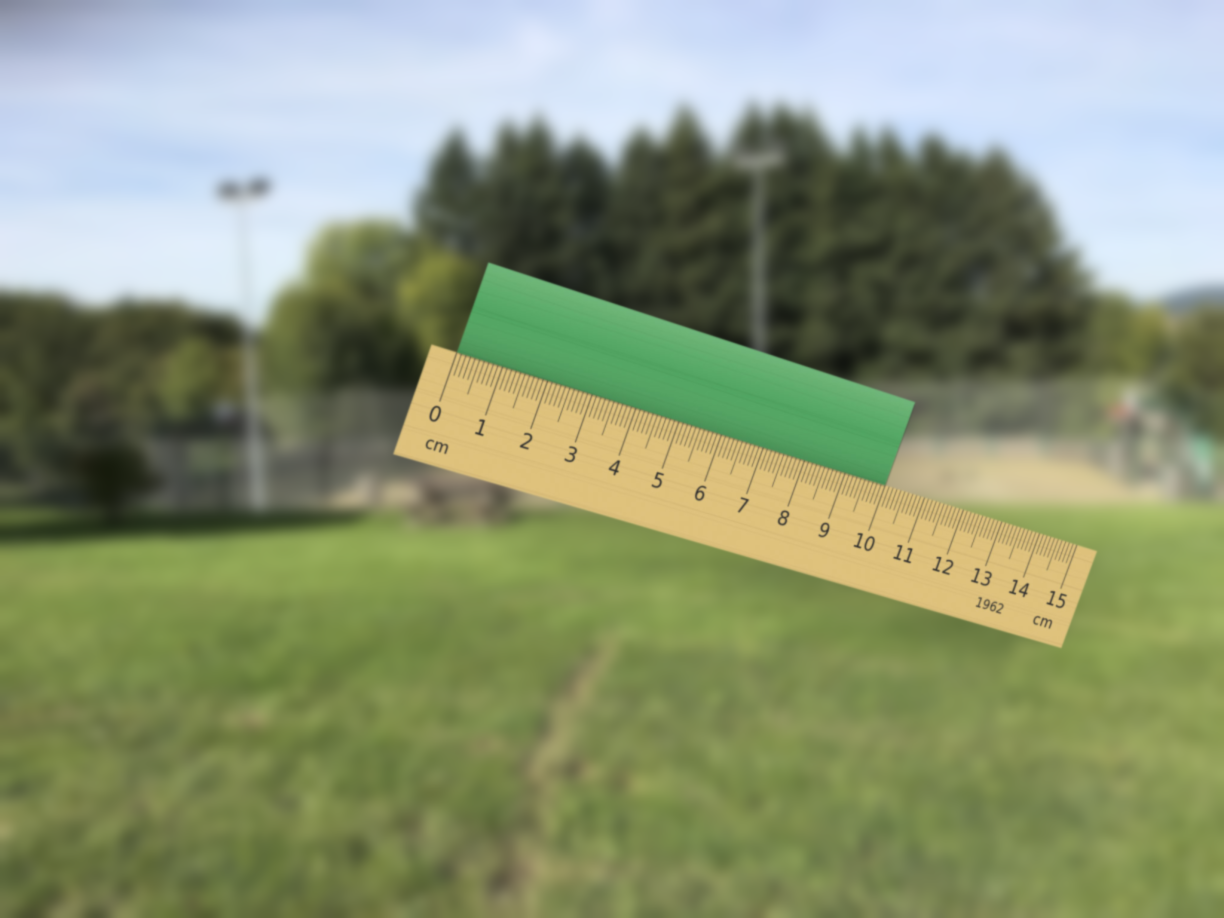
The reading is 10 cm
